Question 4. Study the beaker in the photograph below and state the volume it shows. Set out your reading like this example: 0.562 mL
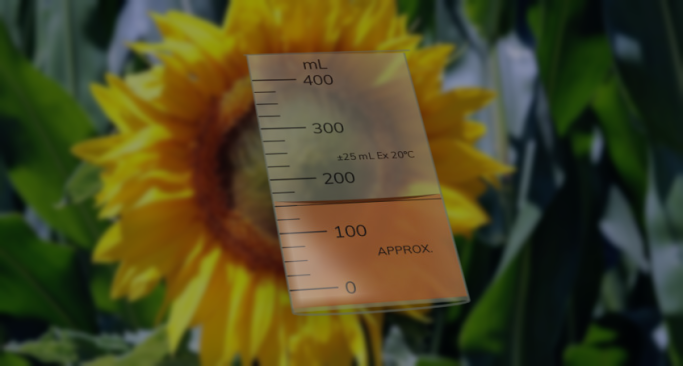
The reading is 150 mL
